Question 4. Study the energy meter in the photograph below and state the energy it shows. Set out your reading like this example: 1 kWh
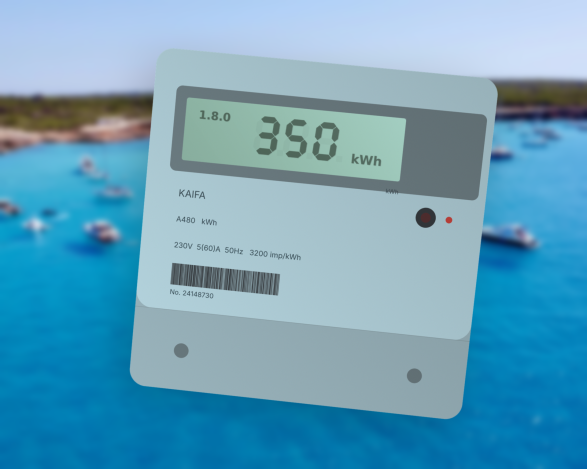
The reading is 350 kWh
